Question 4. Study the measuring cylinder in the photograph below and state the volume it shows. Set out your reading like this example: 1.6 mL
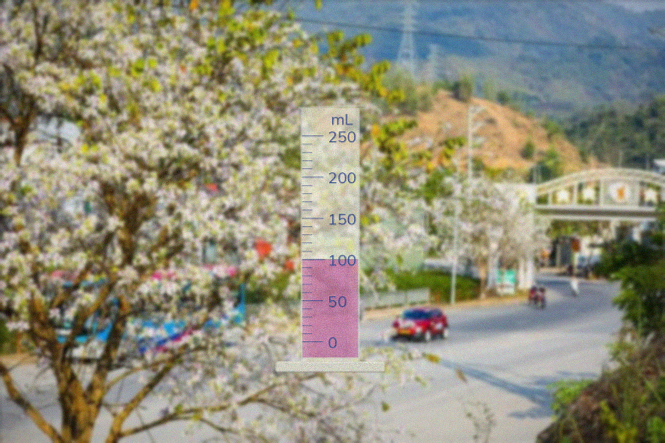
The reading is 100 mL
